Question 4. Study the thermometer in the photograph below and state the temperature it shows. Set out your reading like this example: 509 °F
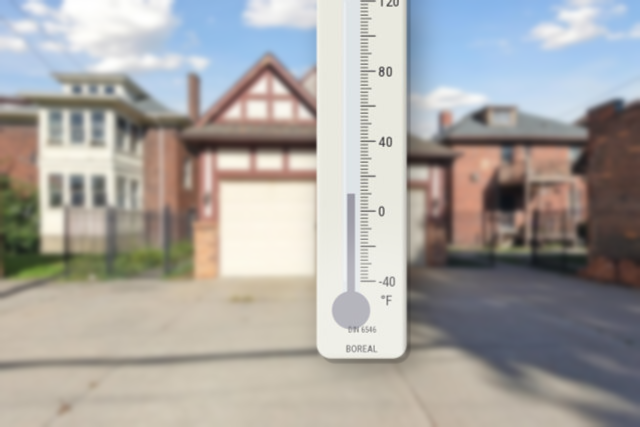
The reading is 10 °F
